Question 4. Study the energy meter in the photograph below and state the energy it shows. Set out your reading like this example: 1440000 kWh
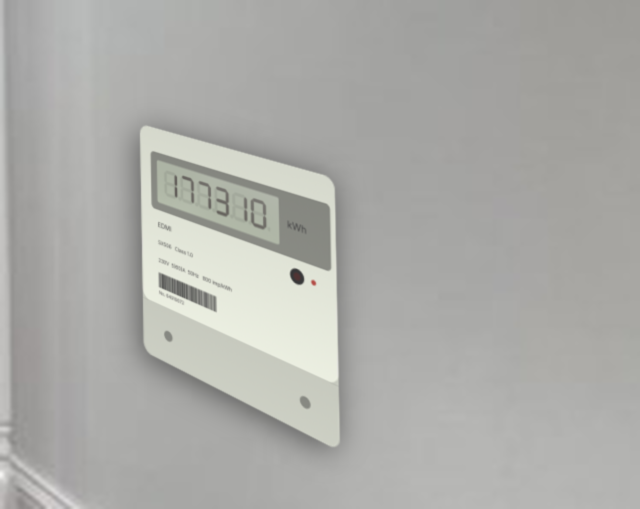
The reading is 177310 kWh
